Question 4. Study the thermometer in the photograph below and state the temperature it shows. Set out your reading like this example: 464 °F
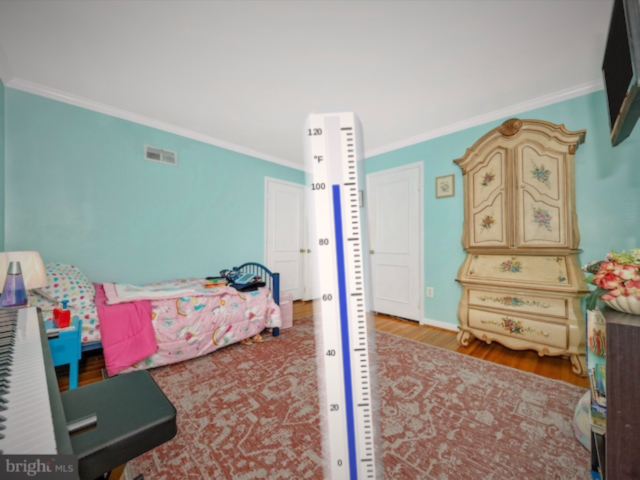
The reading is 100 °F
